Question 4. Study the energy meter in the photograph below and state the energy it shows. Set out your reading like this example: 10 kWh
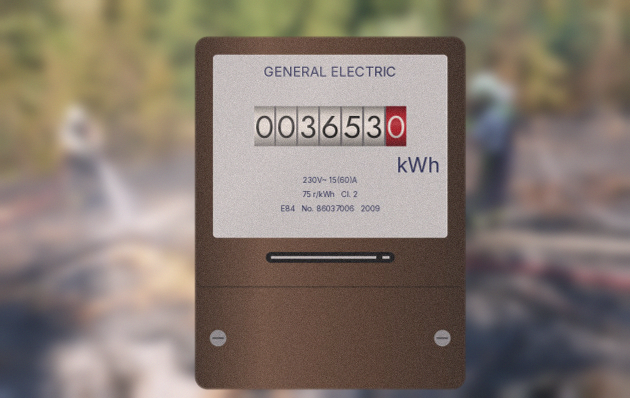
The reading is 3653.0 kWh
